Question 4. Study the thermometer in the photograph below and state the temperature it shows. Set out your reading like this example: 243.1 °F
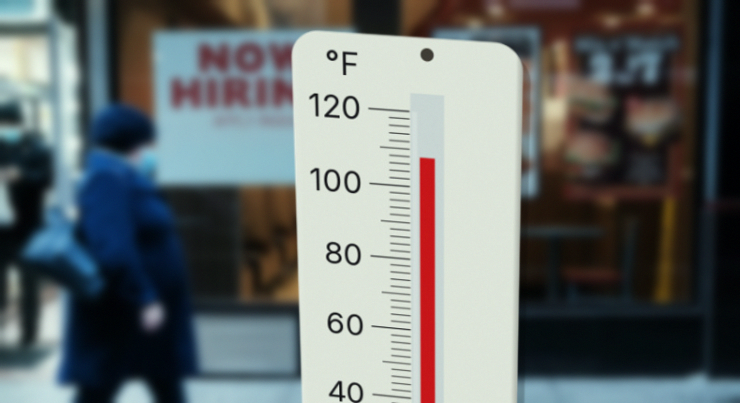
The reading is 108 °F
